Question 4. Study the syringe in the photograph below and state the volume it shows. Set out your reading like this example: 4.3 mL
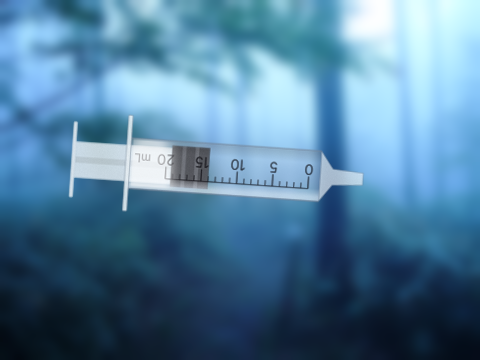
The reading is 14 mL
